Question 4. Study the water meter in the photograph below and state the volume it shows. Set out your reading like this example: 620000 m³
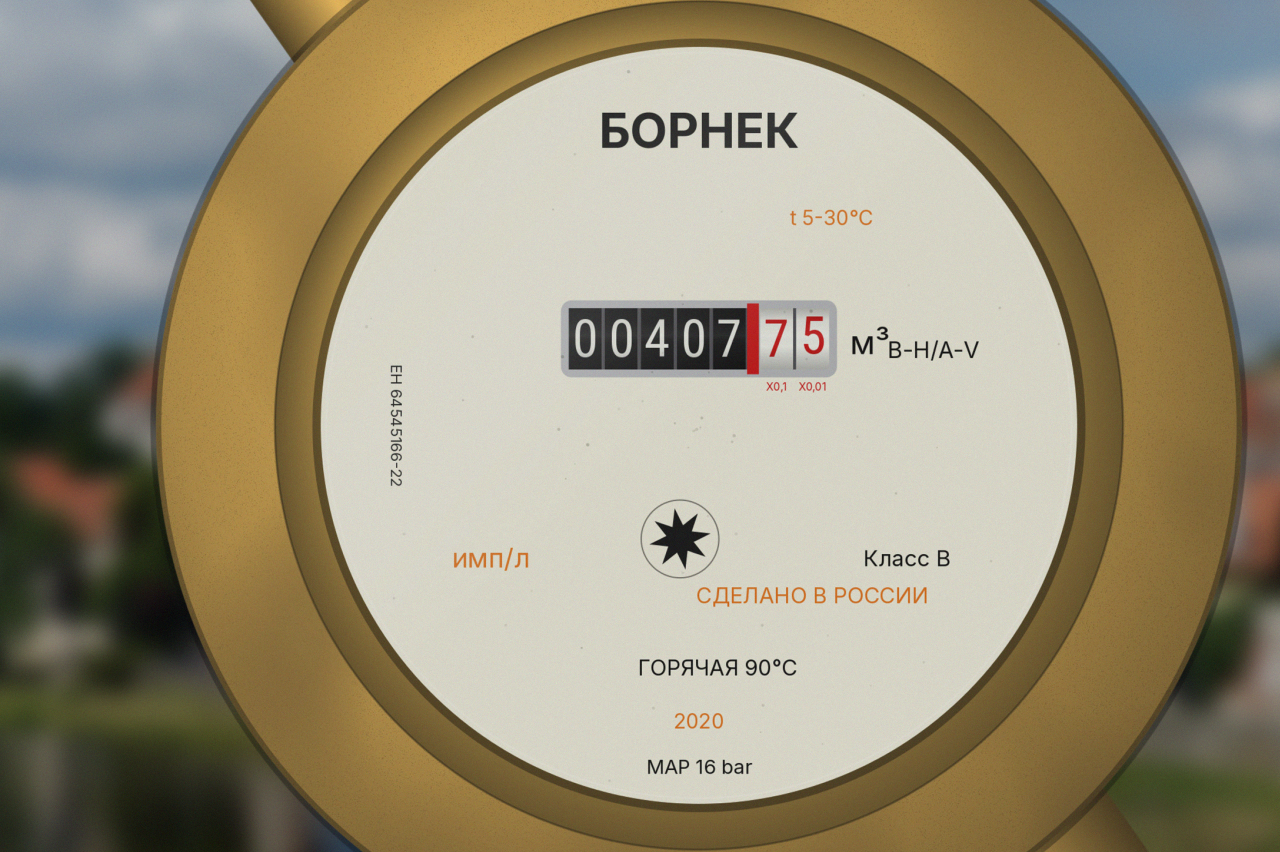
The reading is 407.75 m³
